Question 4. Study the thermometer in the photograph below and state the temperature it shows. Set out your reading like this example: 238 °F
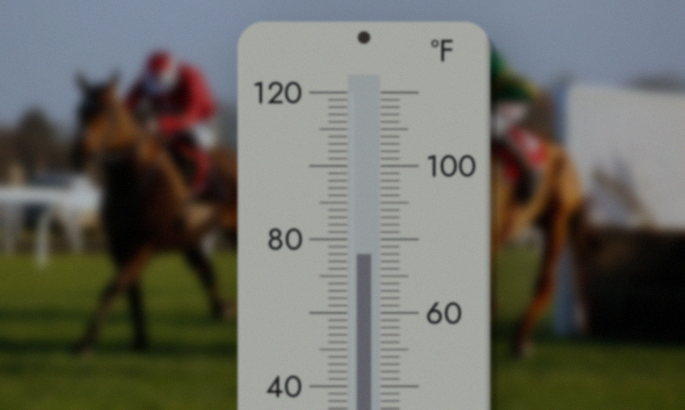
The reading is 76 °F
